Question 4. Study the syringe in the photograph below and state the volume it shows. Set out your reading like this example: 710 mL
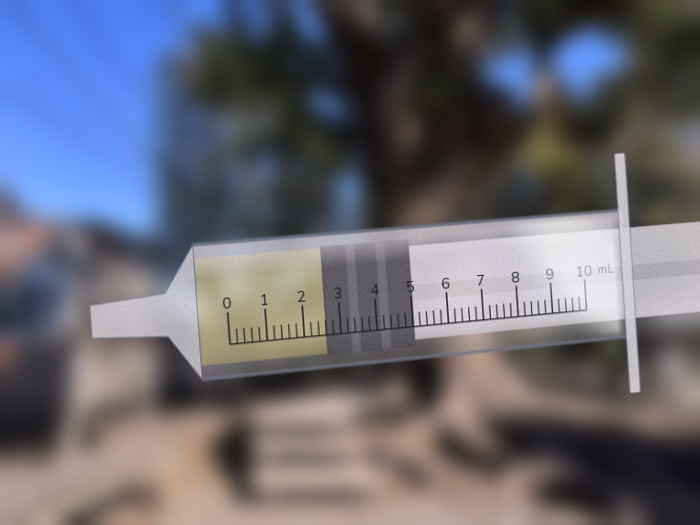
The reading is 2.6 mL
